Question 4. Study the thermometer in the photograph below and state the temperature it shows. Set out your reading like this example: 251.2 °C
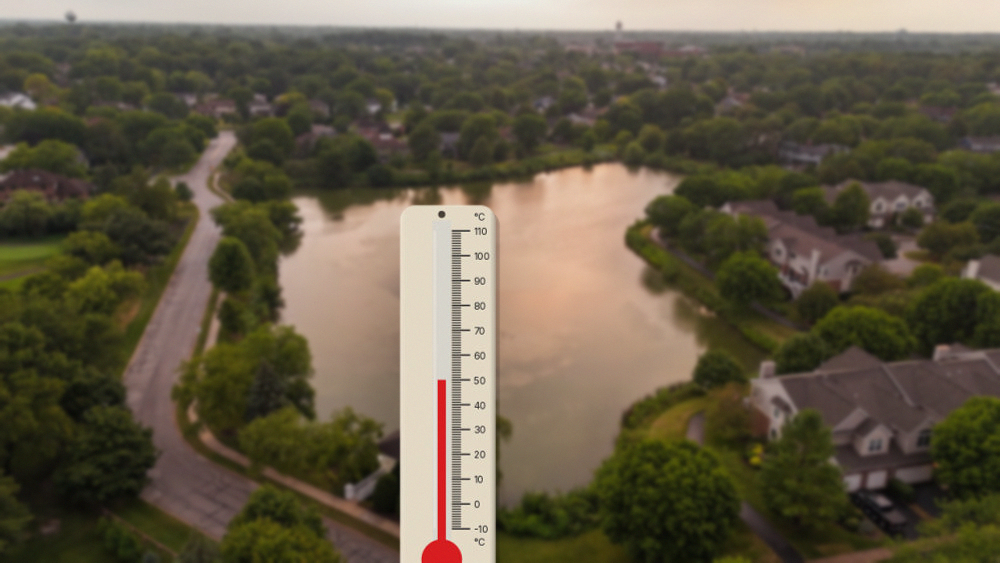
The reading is 50 °C
